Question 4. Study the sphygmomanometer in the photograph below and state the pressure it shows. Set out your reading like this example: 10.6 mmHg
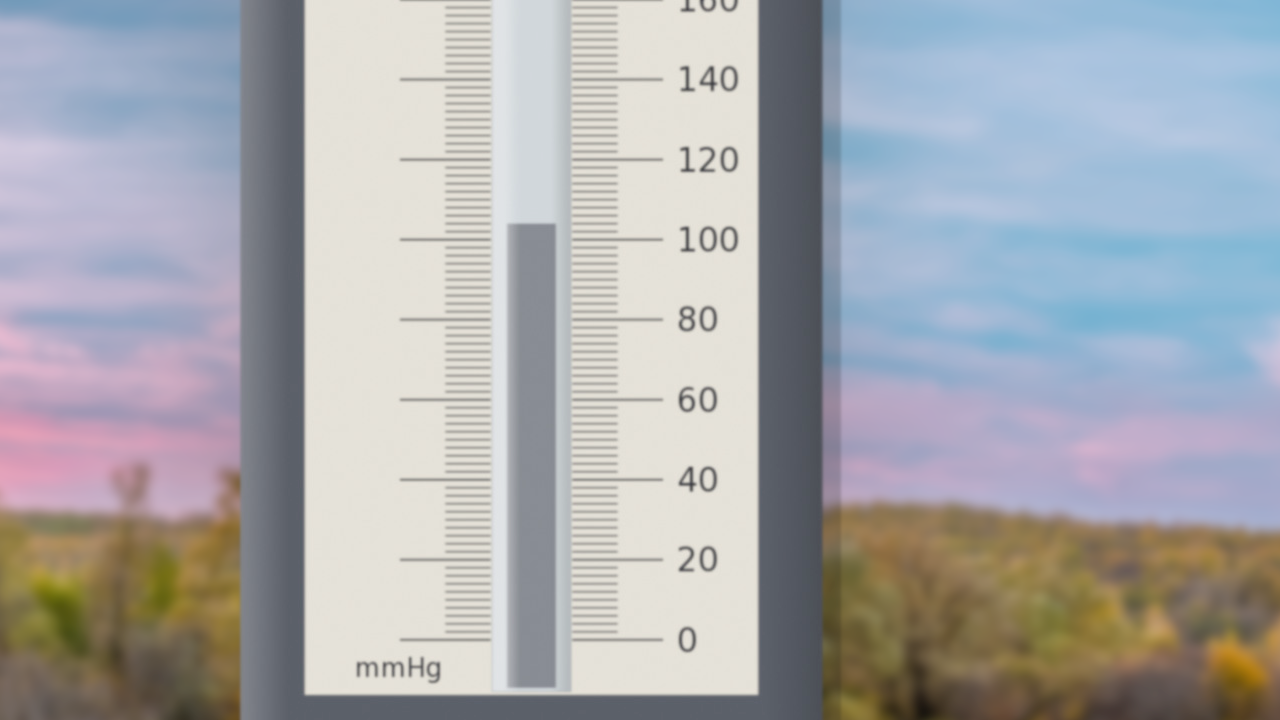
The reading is 104 mmHg
